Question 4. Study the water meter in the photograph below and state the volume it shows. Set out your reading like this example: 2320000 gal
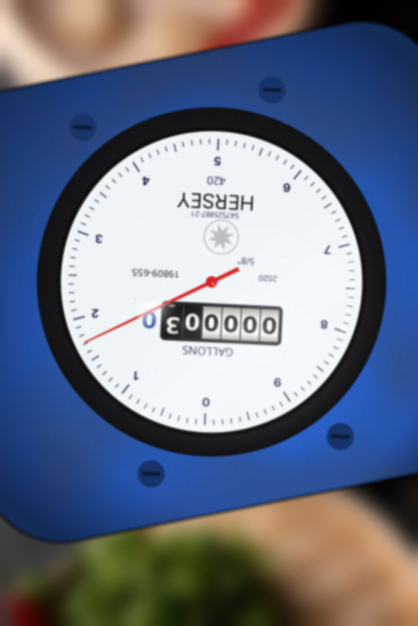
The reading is 31.7 gal
